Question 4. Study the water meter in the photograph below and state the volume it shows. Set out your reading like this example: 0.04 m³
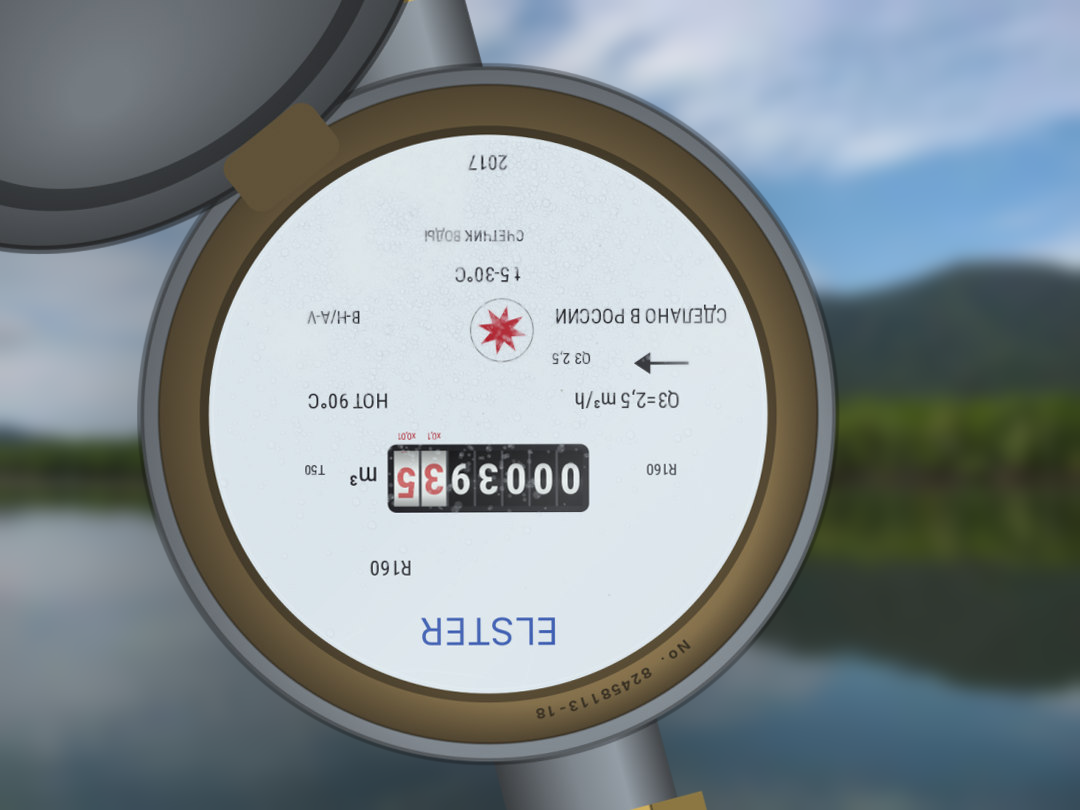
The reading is 39.35 m³
